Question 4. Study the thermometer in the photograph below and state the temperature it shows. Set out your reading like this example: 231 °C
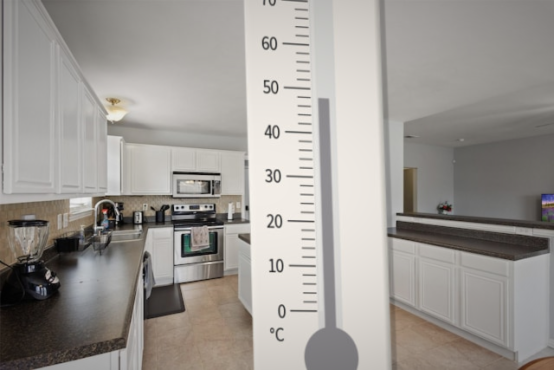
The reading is 48 °C
